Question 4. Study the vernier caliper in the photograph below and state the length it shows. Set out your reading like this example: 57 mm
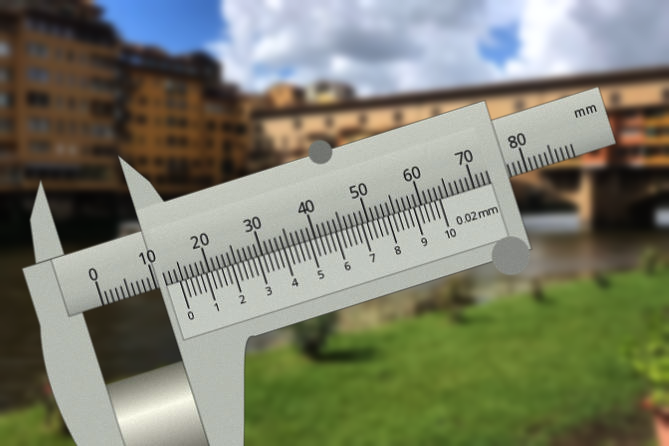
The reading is 14.5 mm
